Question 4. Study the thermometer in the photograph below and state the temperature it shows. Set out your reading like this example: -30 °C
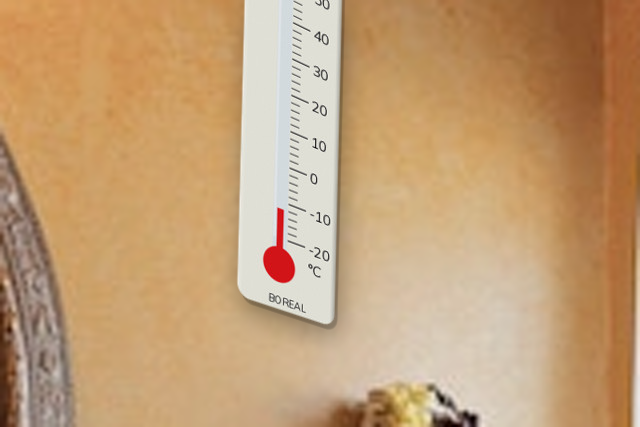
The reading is -12 °C
